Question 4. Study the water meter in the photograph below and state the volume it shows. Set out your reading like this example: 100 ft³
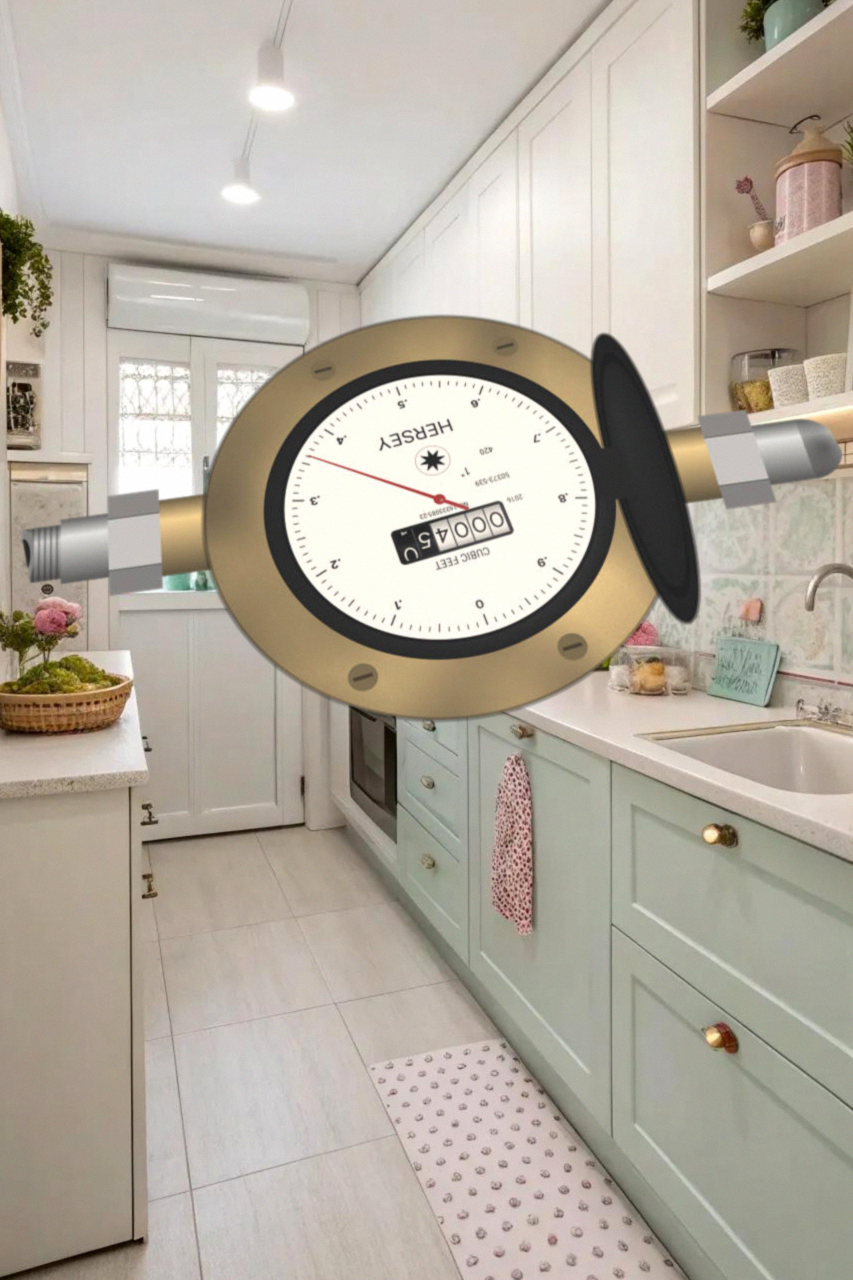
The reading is 450.36 ft³
